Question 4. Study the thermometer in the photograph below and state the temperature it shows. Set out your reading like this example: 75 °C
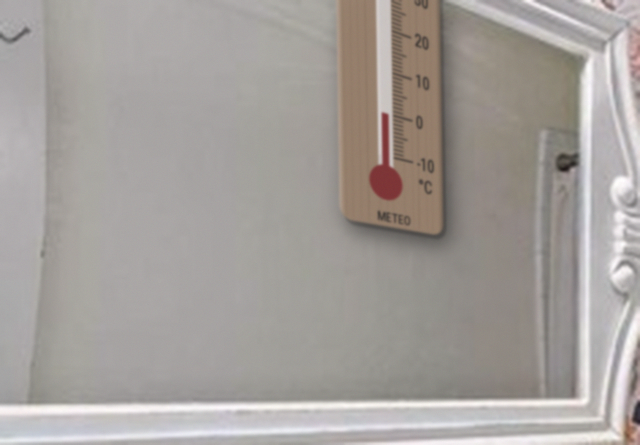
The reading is 0 °C
